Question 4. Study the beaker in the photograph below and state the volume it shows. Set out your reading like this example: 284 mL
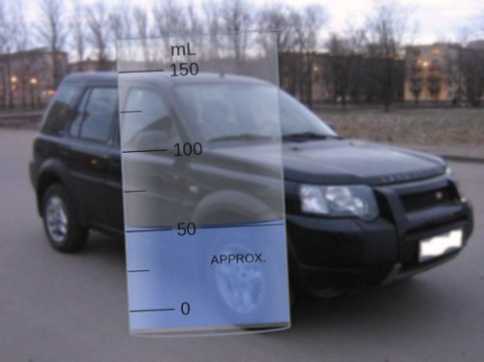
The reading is 50 mL
